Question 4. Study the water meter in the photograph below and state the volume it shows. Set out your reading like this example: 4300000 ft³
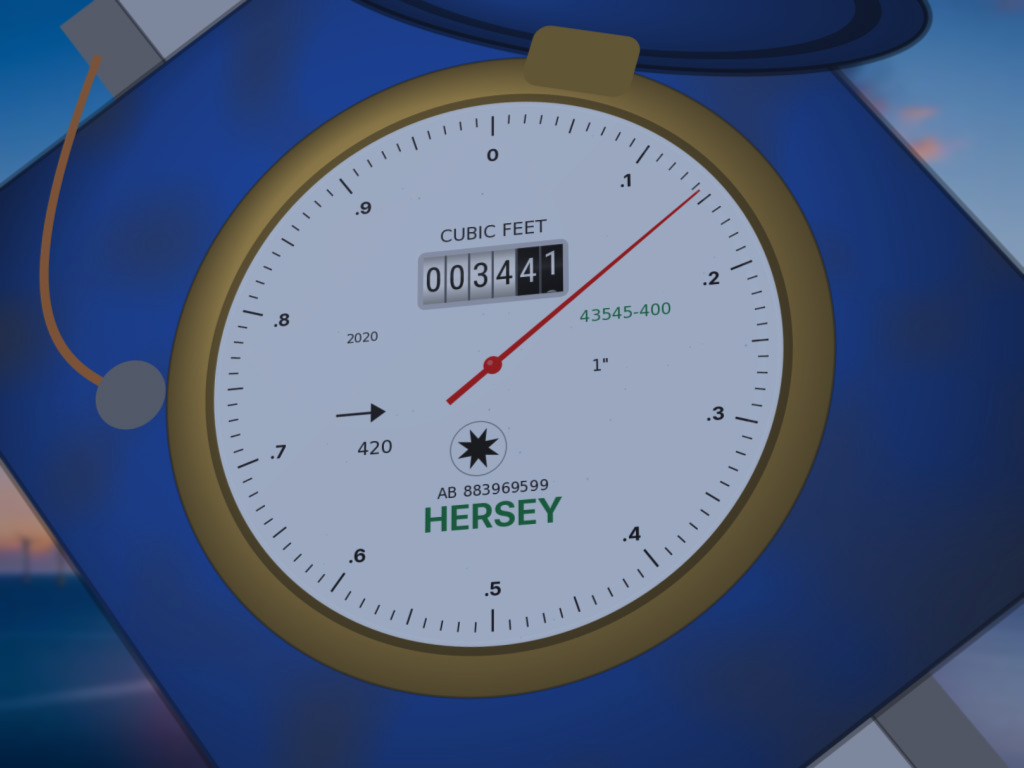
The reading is 3441.14 ft³
